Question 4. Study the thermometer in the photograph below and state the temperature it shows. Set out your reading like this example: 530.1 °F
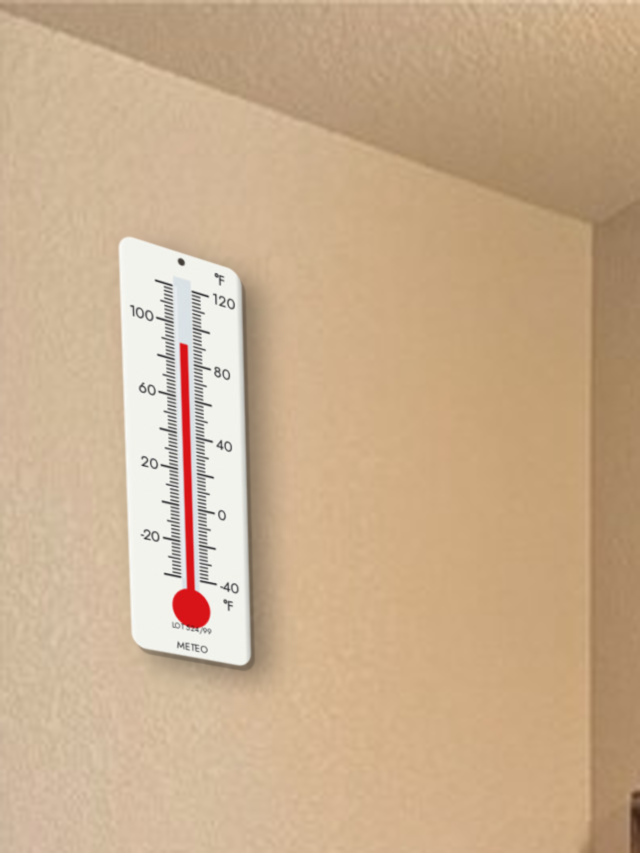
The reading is 90 °F
